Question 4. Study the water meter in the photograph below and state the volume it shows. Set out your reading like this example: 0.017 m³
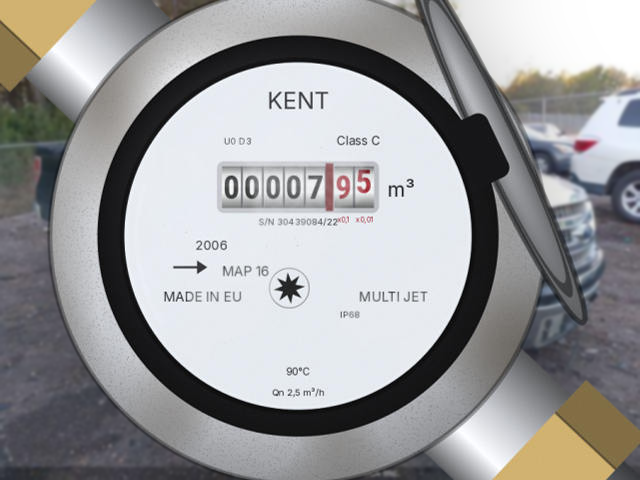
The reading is 7.95 m³
